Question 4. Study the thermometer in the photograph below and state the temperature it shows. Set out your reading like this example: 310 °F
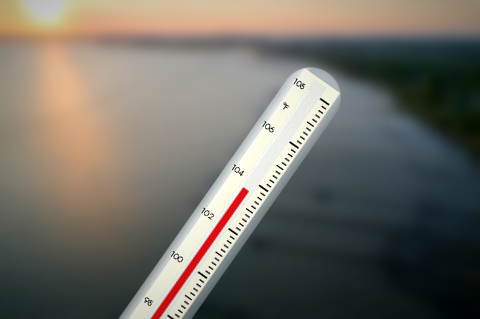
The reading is 103.6 °F
